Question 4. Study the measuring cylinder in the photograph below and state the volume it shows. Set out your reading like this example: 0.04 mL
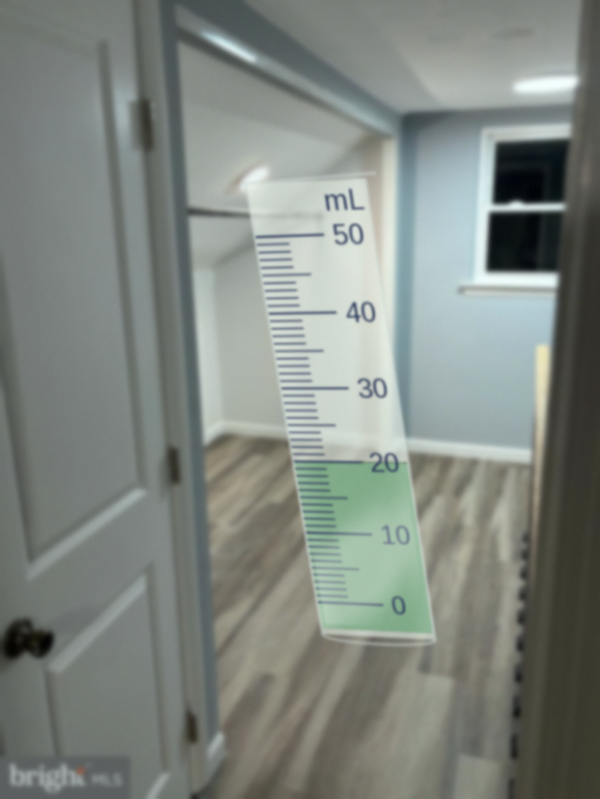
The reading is 20 mL
